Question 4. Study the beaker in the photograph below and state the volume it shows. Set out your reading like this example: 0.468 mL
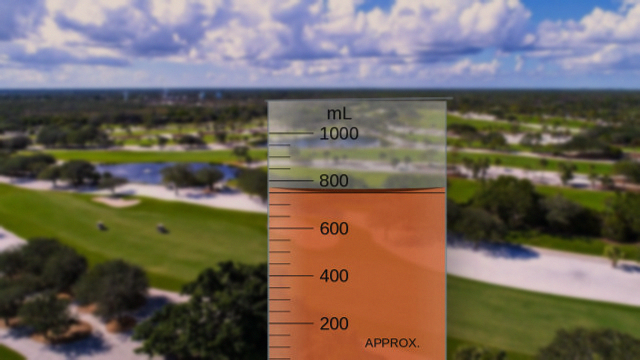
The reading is 750 mL
